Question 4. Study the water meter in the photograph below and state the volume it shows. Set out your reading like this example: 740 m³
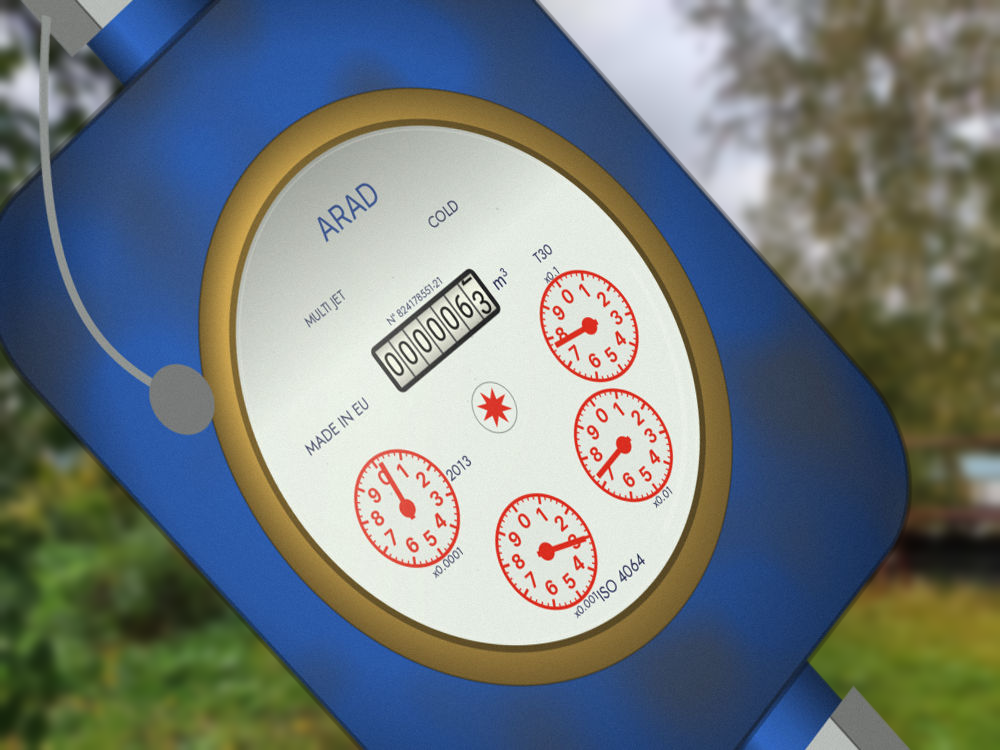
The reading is 62.7730 m³
